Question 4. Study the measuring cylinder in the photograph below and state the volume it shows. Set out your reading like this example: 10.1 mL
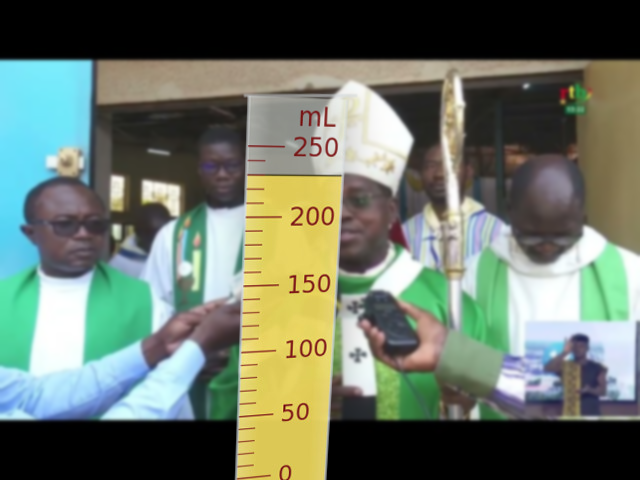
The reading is 230 mL
